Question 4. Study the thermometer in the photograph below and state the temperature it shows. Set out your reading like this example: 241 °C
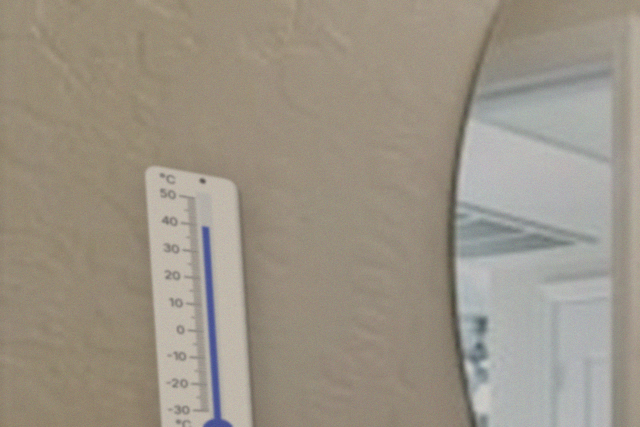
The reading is 40 °C
